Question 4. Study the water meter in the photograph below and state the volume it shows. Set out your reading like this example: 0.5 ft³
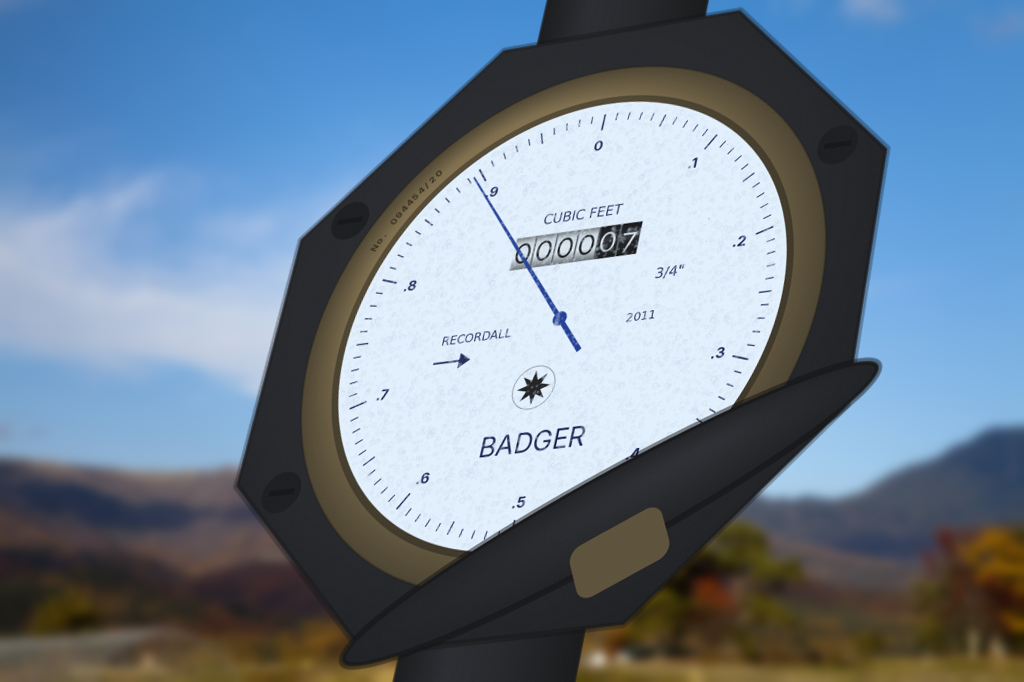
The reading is 6.89 ft³
